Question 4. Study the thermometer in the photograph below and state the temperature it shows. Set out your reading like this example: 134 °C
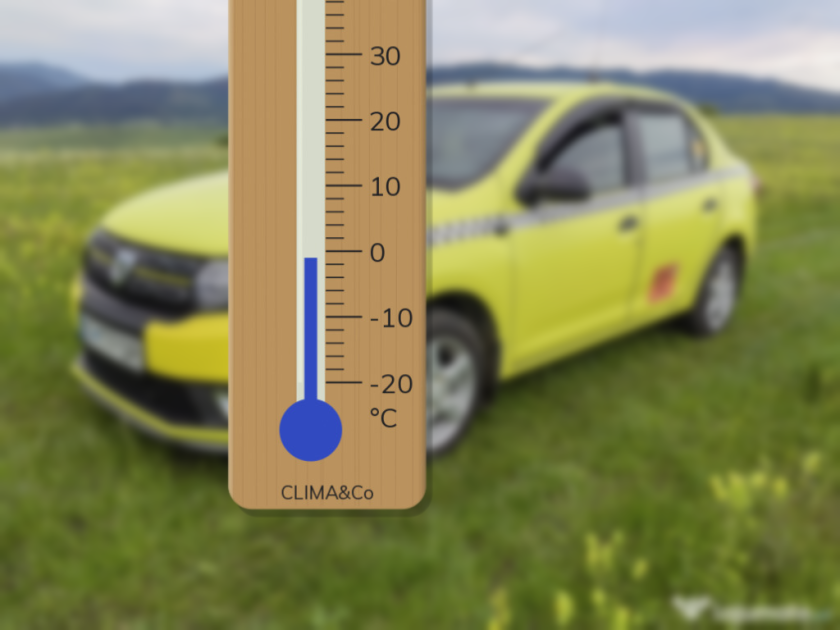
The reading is -1 °C
